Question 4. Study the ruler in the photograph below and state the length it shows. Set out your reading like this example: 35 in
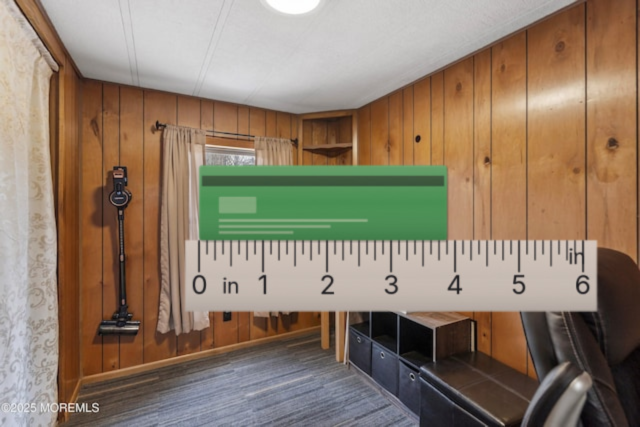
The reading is 3.875 in
